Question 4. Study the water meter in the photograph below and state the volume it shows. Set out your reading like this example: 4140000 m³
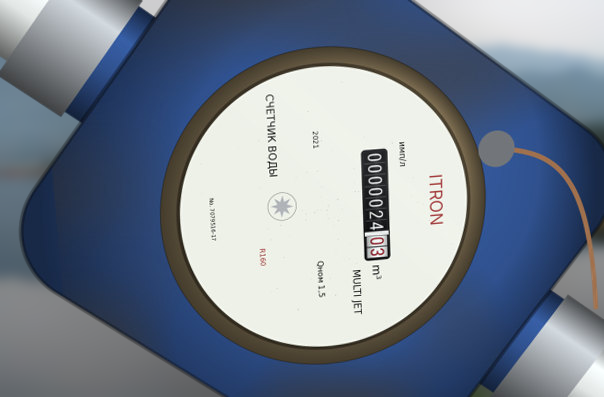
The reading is 24.03 m³
